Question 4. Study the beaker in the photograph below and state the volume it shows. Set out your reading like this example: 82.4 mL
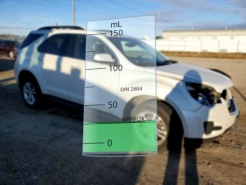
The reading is 25 mL
